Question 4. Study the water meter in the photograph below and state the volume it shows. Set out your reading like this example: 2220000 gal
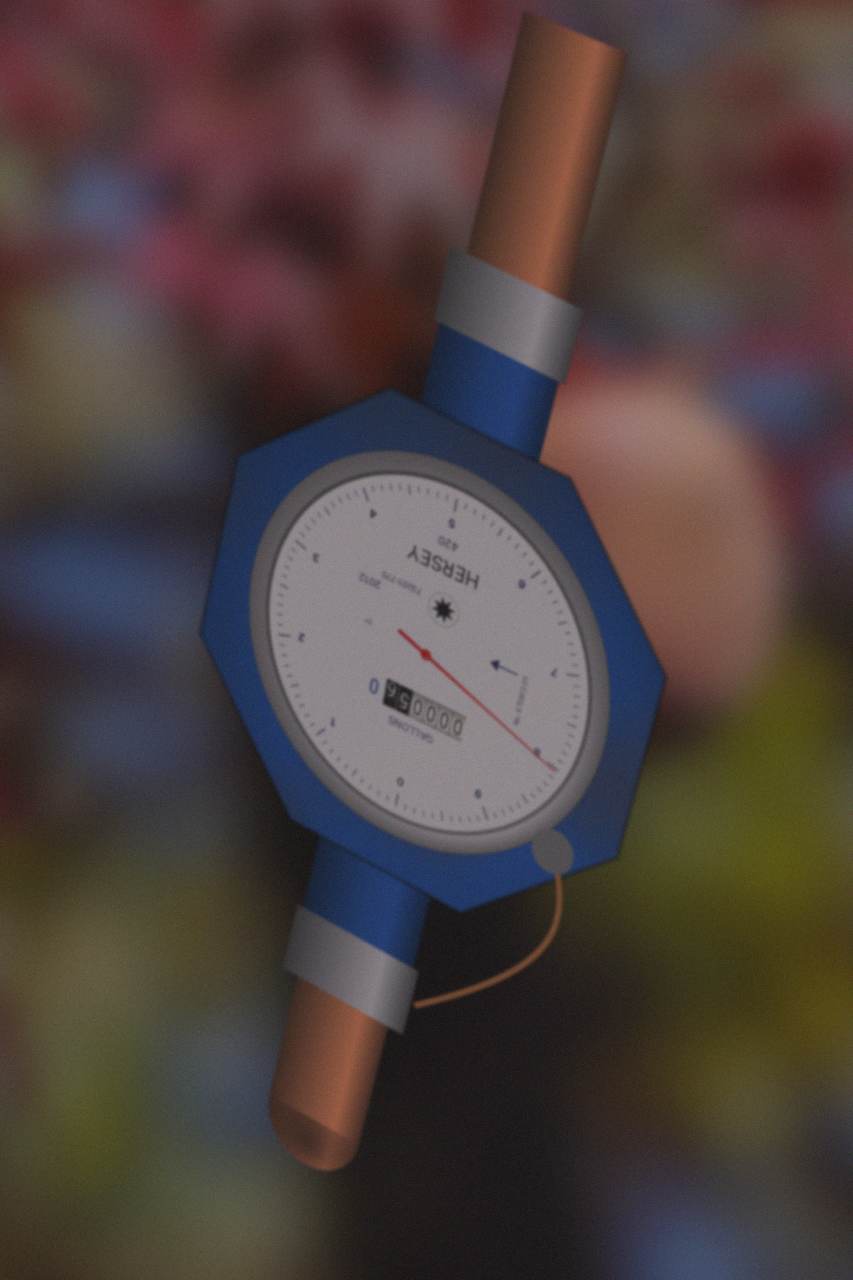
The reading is 558.0 gal
